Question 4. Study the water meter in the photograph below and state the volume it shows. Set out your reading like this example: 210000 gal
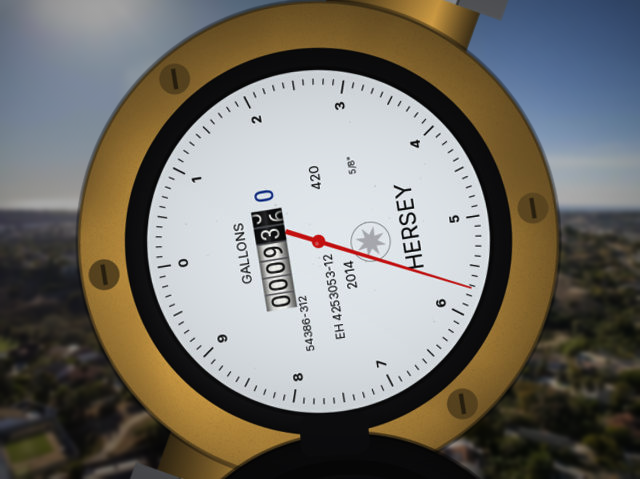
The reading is 9355.7 gal
